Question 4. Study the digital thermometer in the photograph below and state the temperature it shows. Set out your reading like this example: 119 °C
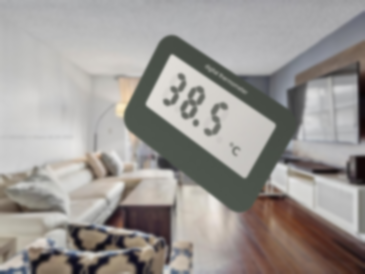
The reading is 38.5 °C
